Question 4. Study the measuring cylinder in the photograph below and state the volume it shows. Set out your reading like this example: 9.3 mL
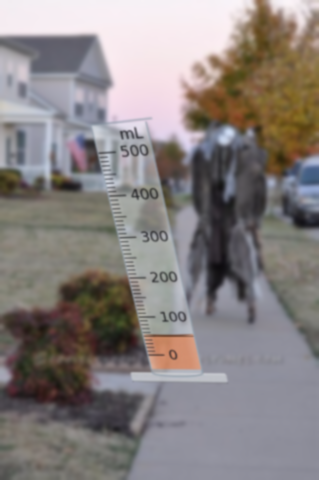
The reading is 50 mL
